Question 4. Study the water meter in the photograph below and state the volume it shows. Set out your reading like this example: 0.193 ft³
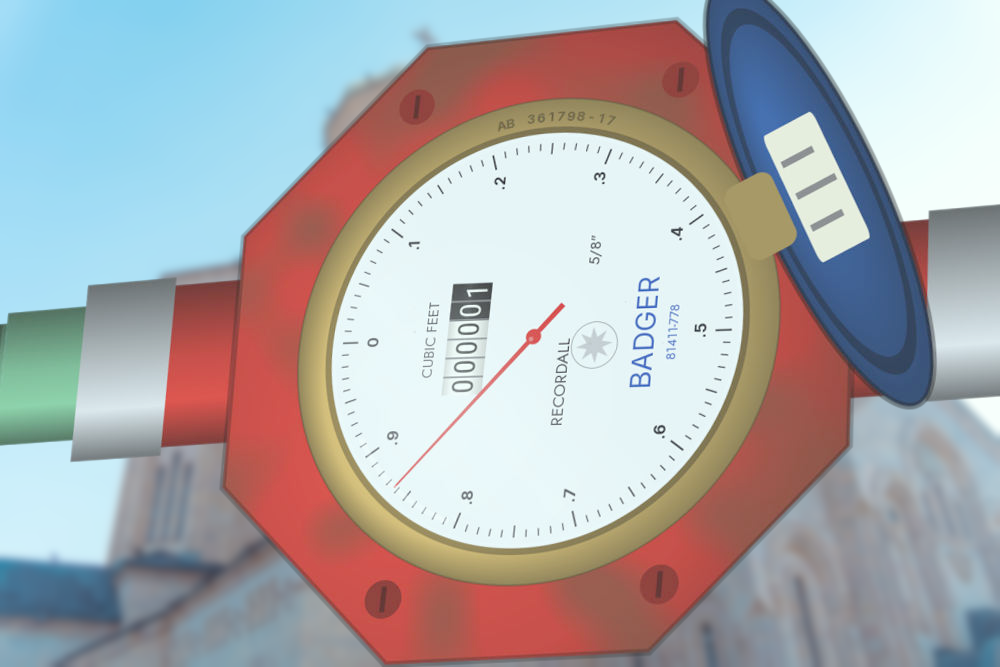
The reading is 0.86 ft³
